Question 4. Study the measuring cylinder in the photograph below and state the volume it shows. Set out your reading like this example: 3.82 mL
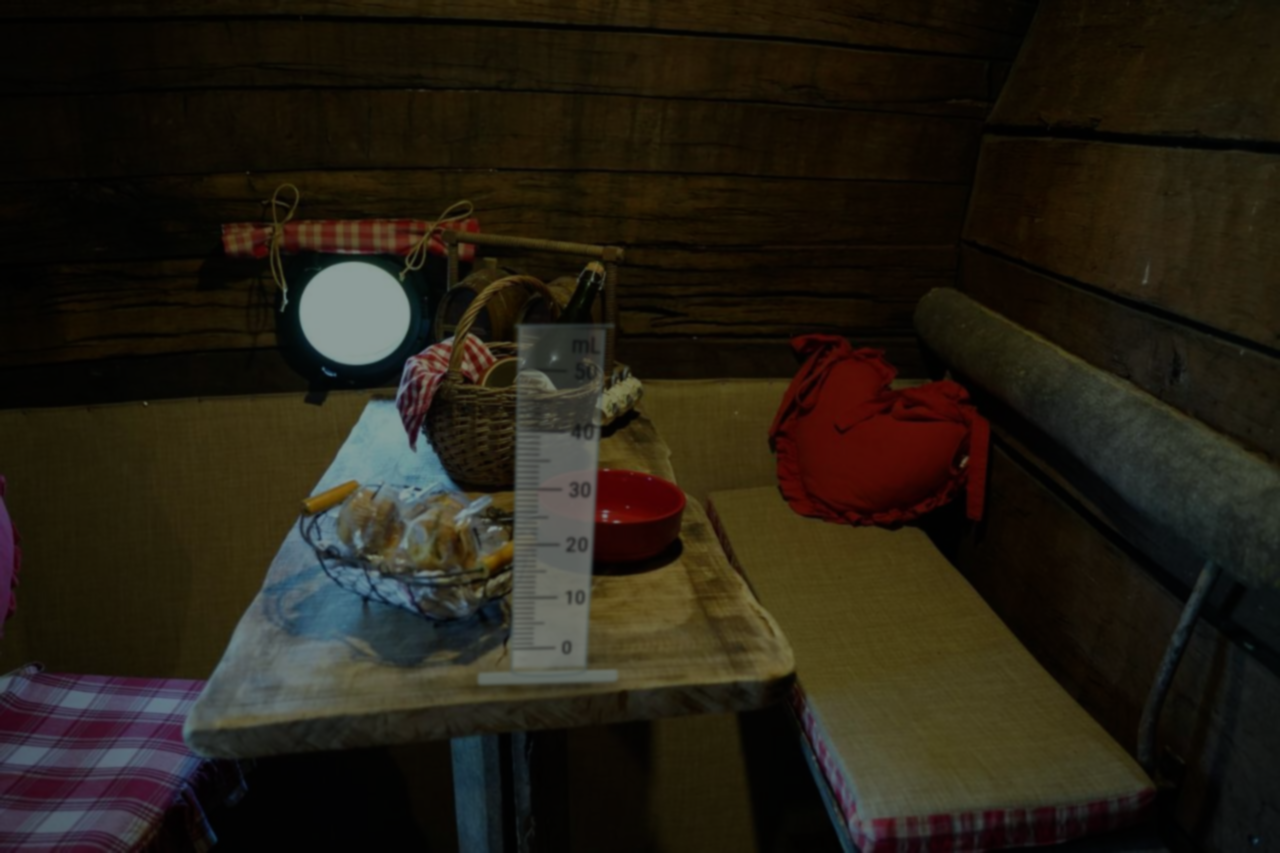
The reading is 40 mL
